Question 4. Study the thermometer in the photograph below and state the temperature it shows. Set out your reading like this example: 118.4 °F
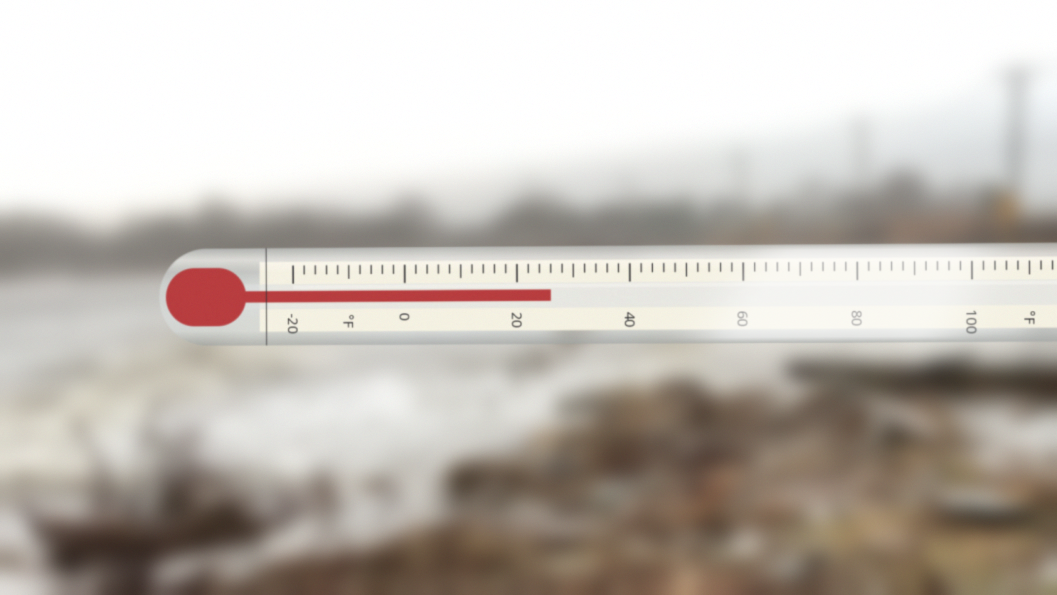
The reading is 26 °F
